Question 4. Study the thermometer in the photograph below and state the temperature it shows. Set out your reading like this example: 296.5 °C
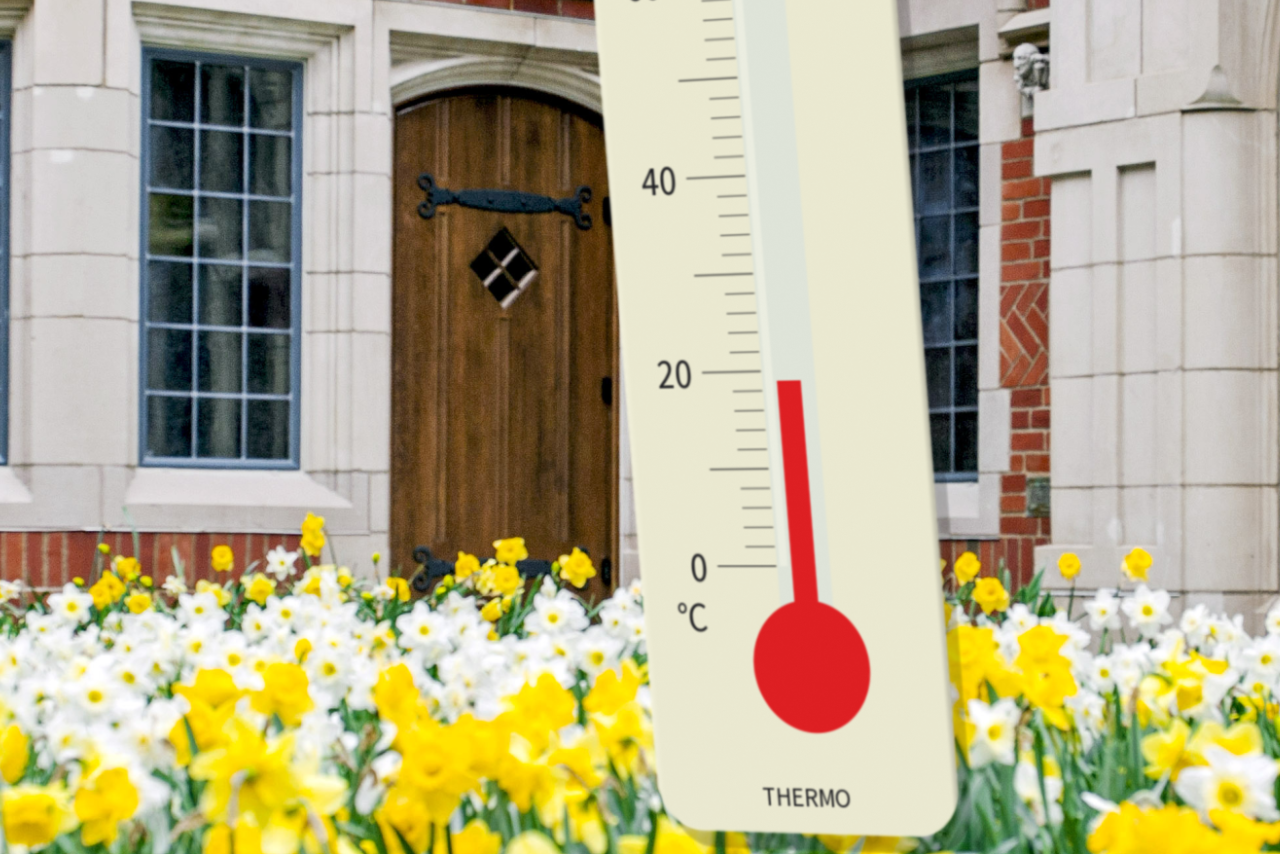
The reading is 19 °C
